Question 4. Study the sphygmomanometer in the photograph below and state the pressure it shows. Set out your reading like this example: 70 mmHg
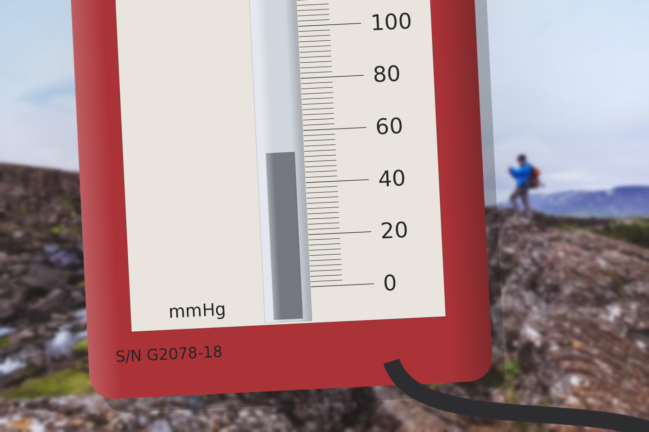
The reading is 52 mmHg
